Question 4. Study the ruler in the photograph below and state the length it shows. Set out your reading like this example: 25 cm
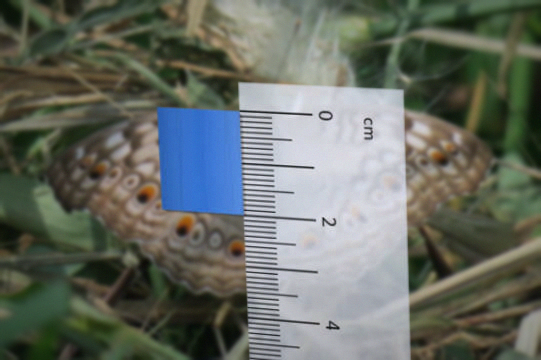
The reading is 2 cm
